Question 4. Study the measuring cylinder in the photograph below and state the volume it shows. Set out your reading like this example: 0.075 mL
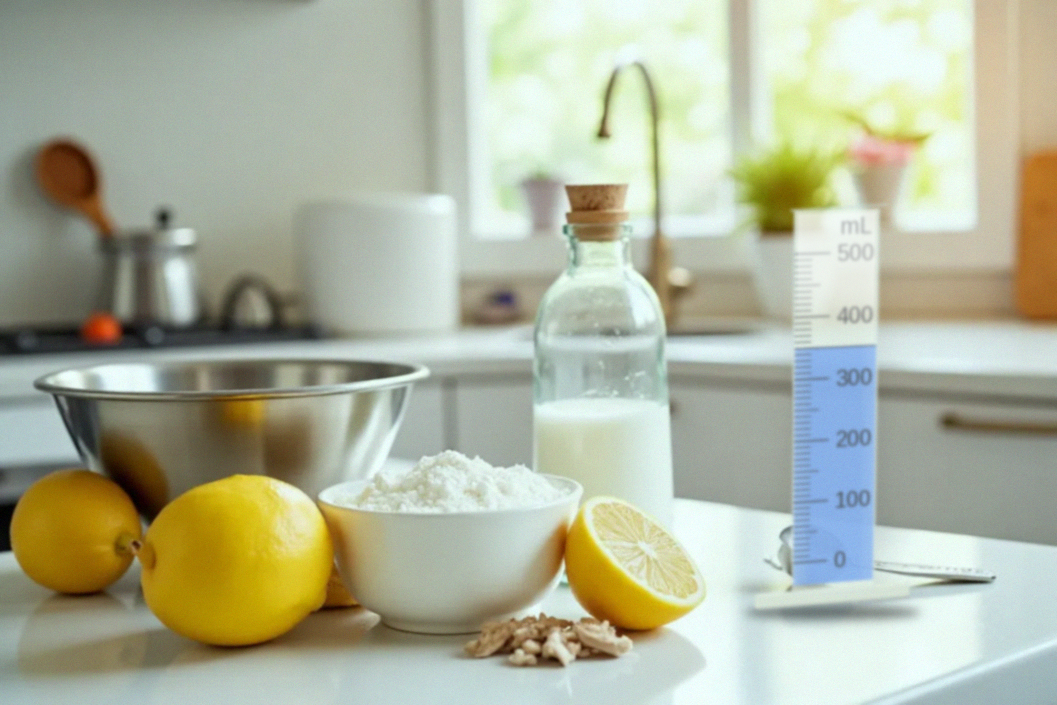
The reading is 350 mL
